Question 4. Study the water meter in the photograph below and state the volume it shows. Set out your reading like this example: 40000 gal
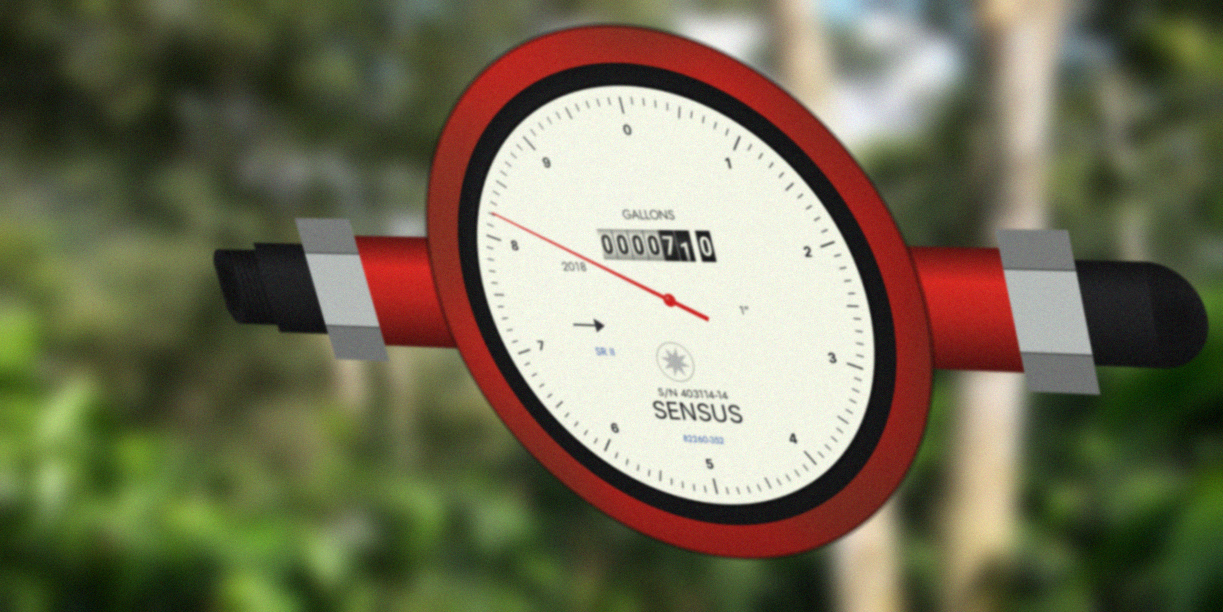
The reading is 708.2 gal
